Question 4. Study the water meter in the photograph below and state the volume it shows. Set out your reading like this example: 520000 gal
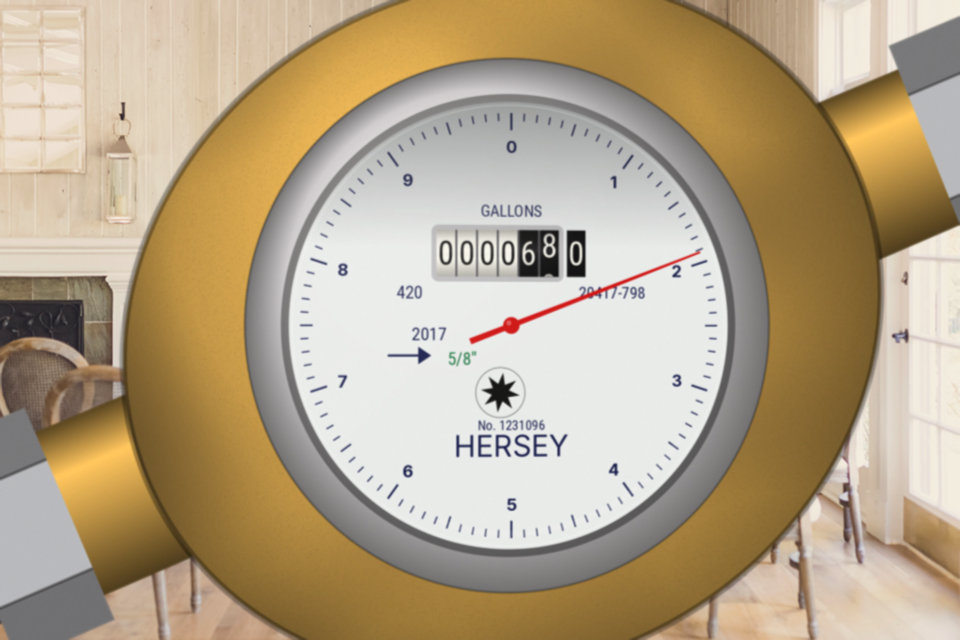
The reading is 681.9 gal
